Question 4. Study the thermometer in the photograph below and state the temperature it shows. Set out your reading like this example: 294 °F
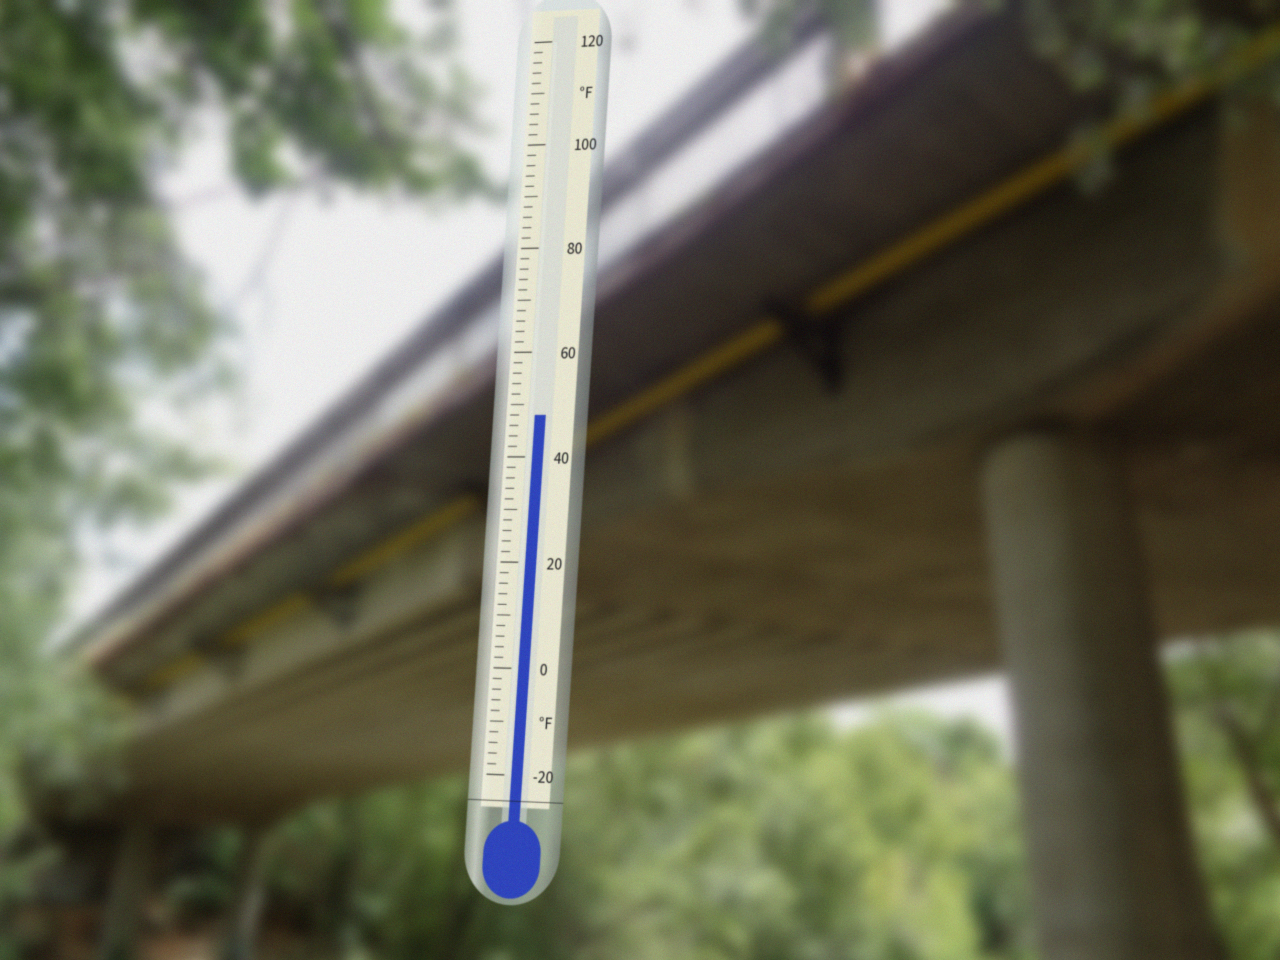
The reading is 48 °F
